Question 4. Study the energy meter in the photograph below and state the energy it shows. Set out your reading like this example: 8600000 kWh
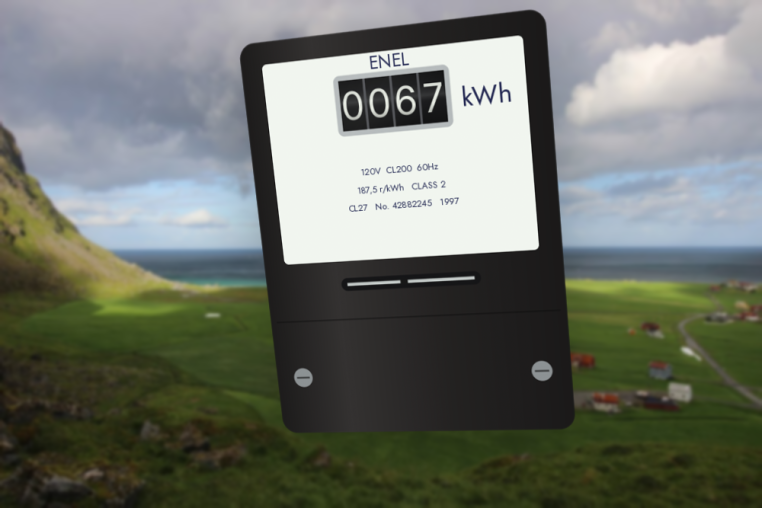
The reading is 67 kWh
